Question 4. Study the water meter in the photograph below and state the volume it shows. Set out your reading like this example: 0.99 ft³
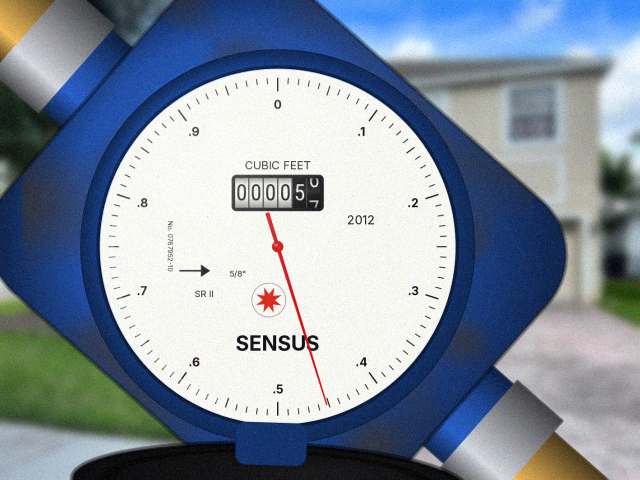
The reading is 56.45 ft³
